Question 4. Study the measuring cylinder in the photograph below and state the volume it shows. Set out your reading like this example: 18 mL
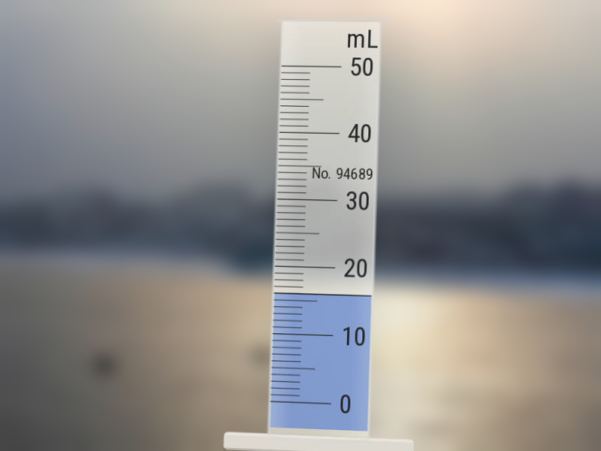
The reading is 16 mL
